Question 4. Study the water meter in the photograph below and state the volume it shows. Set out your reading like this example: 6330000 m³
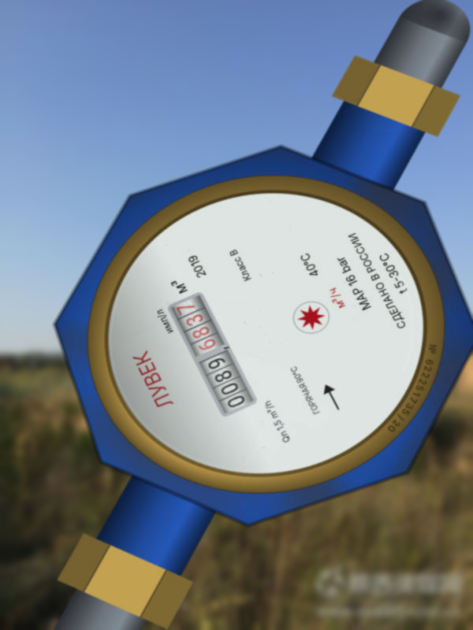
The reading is 89.6837 m³
